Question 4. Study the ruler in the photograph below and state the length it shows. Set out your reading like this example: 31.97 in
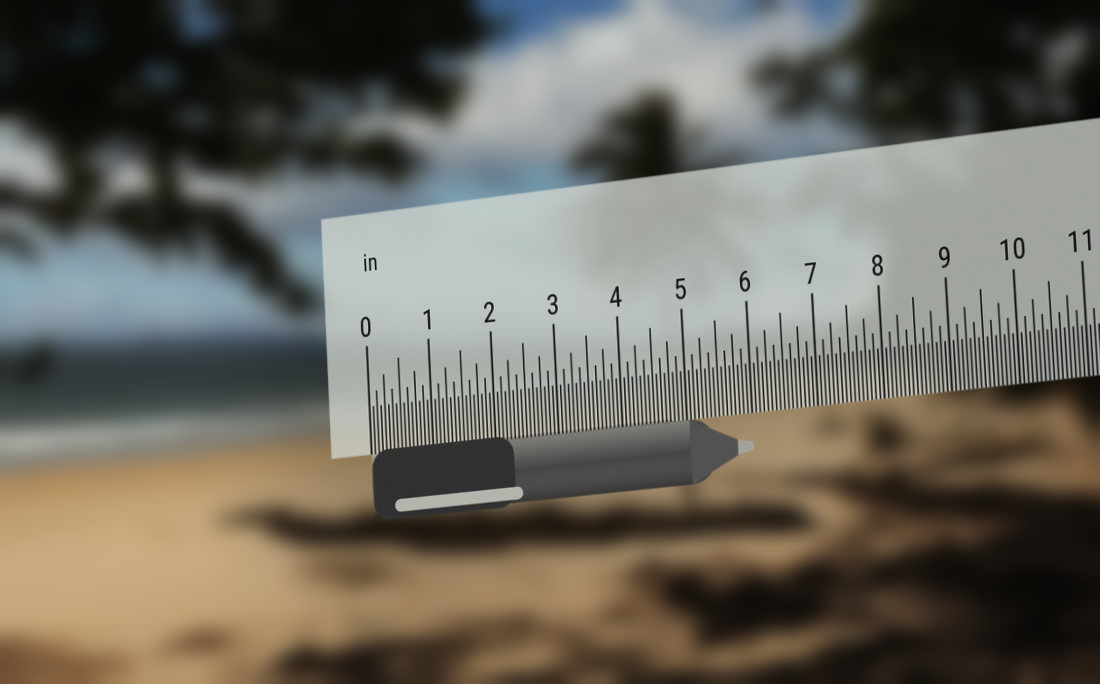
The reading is 6 in
